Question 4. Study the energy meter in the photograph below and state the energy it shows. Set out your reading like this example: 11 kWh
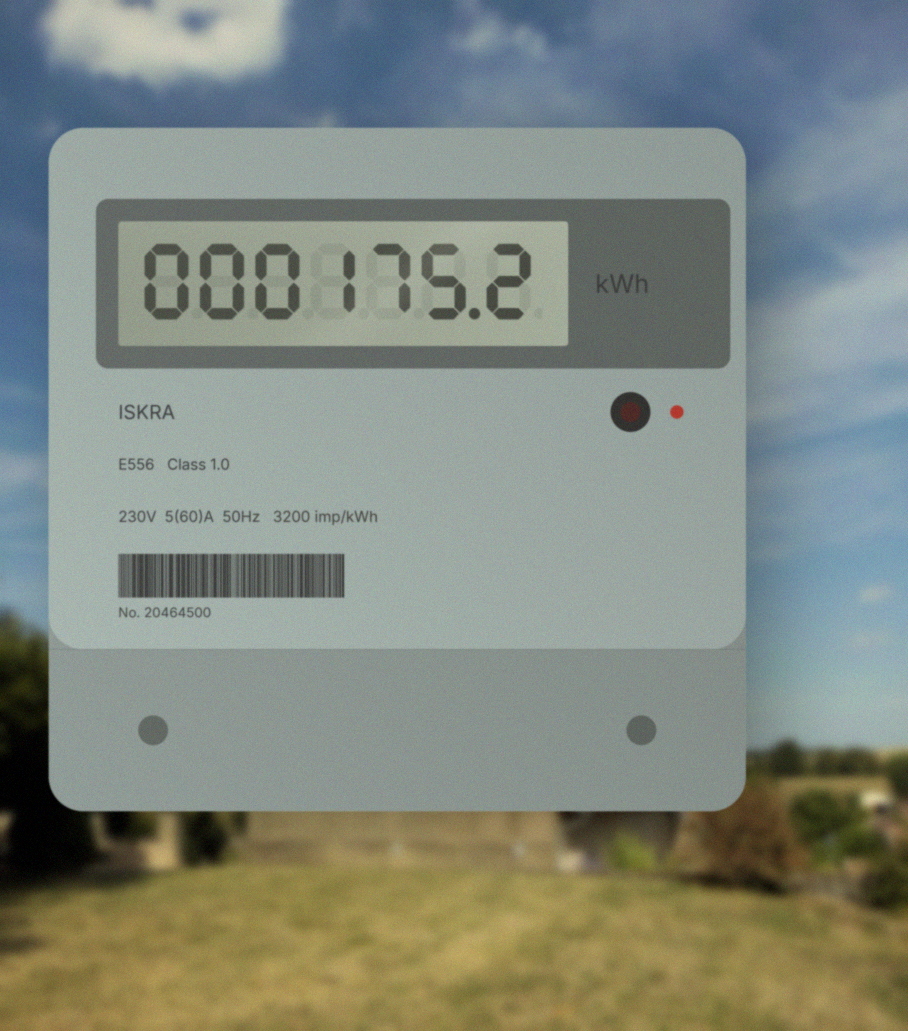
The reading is 175.2 kWh
